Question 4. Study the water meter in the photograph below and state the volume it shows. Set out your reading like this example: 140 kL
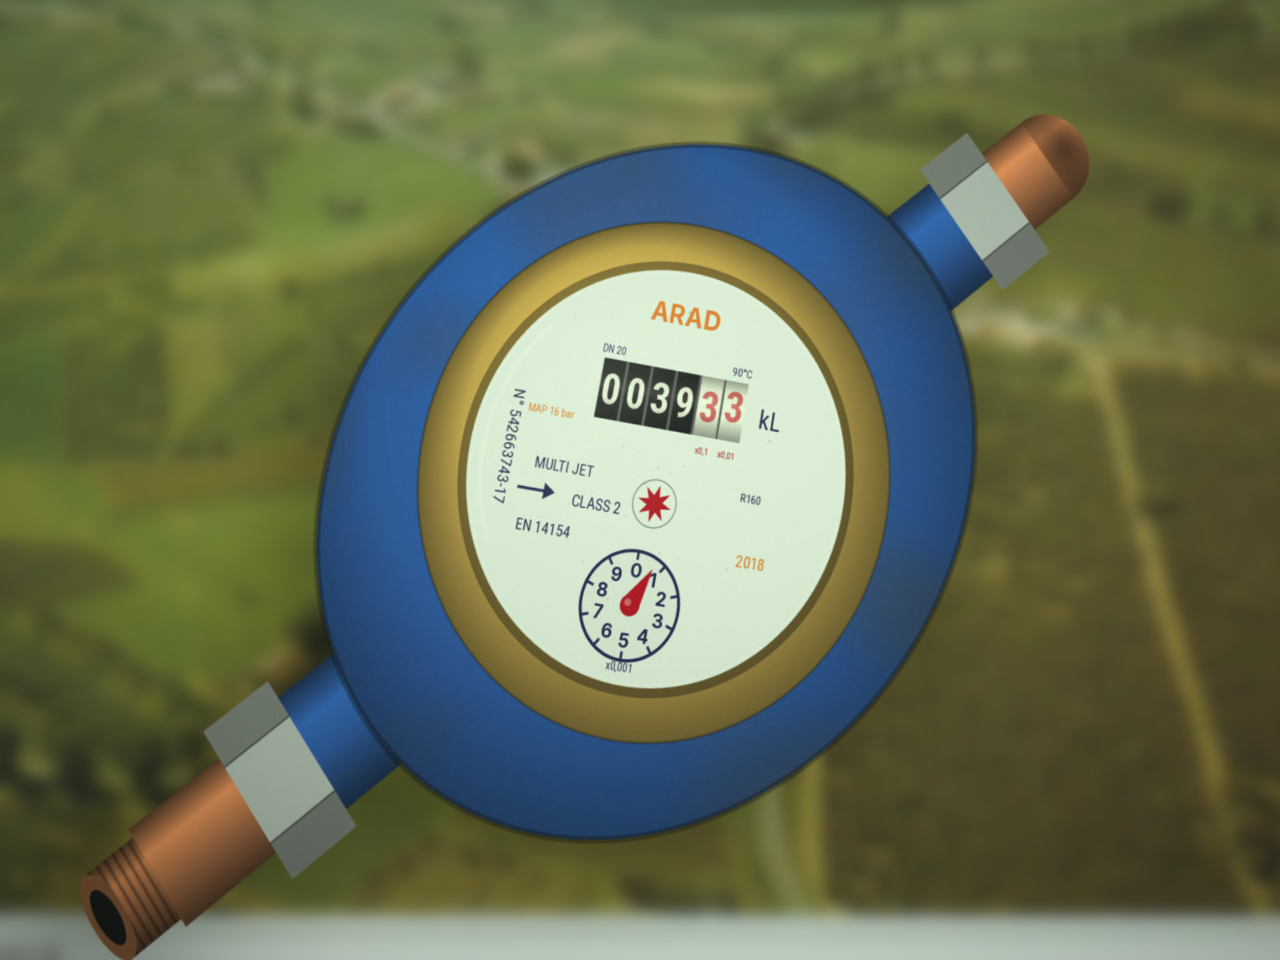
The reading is 39.330 kL
